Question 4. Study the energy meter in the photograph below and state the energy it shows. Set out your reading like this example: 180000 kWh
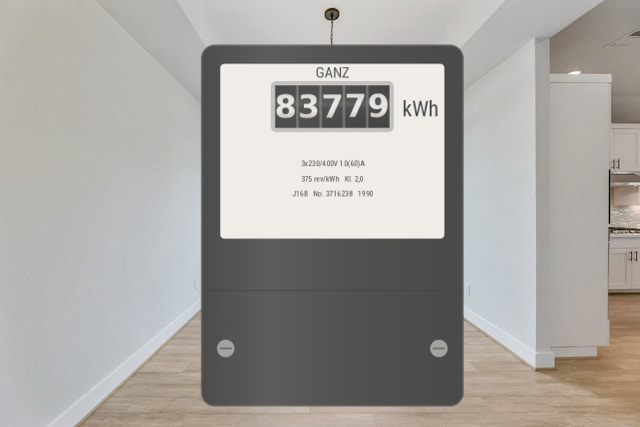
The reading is 83779 kWh
